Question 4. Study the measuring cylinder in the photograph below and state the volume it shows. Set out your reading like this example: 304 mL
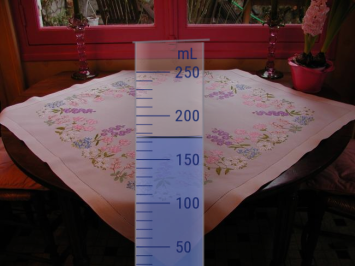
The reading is 175 mL
